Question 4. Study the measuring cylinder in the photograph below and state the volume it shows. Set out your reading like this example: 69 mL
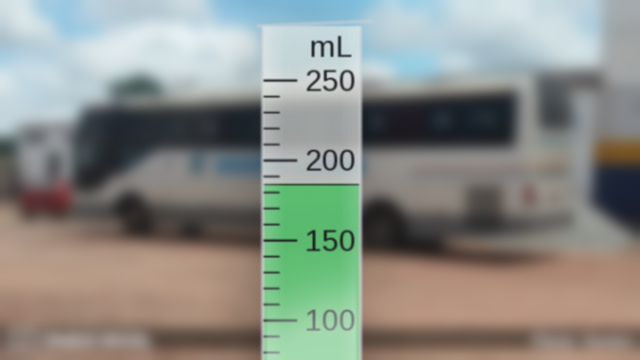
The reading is 185 mL
